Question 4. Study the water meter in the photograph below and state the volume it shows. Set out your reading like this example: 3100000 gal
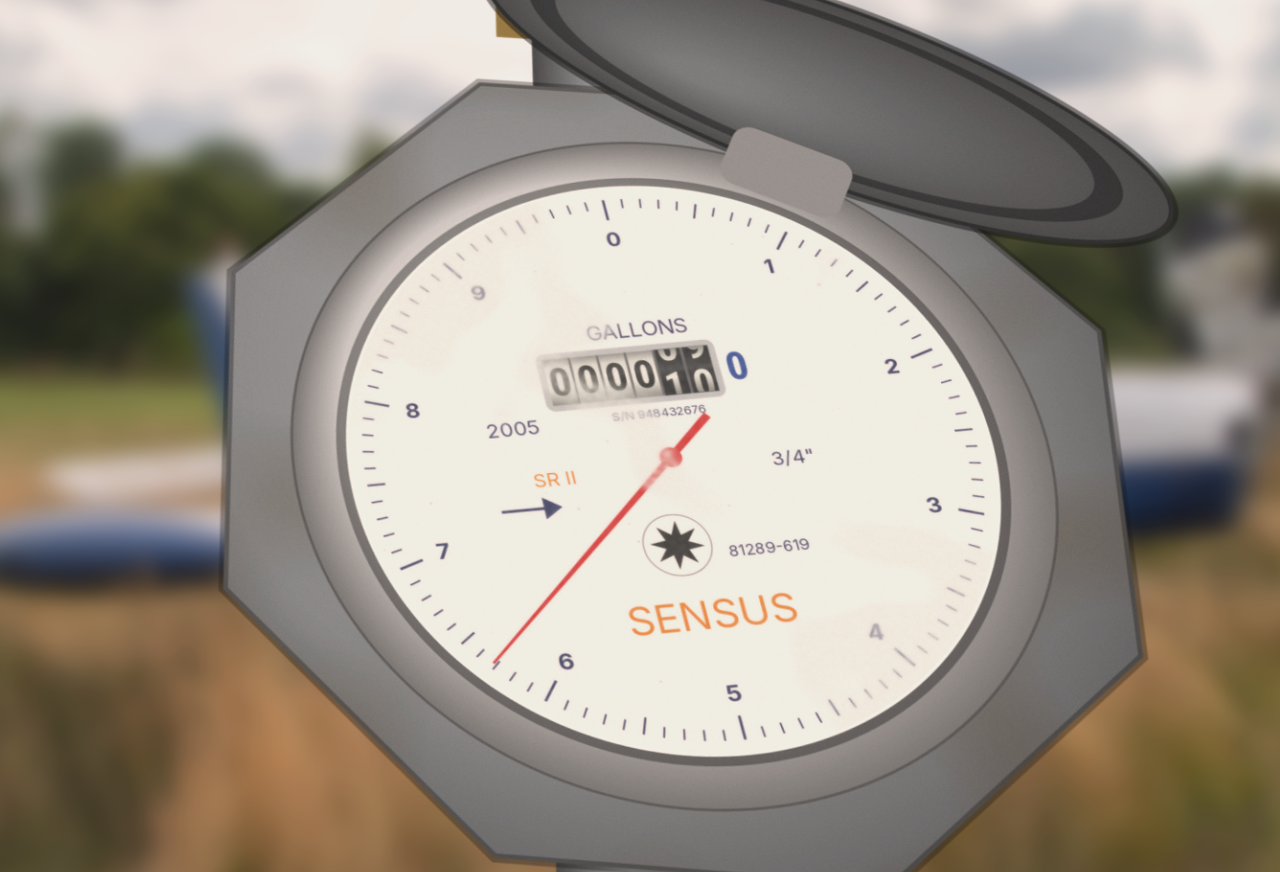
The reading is 96.3 gal
